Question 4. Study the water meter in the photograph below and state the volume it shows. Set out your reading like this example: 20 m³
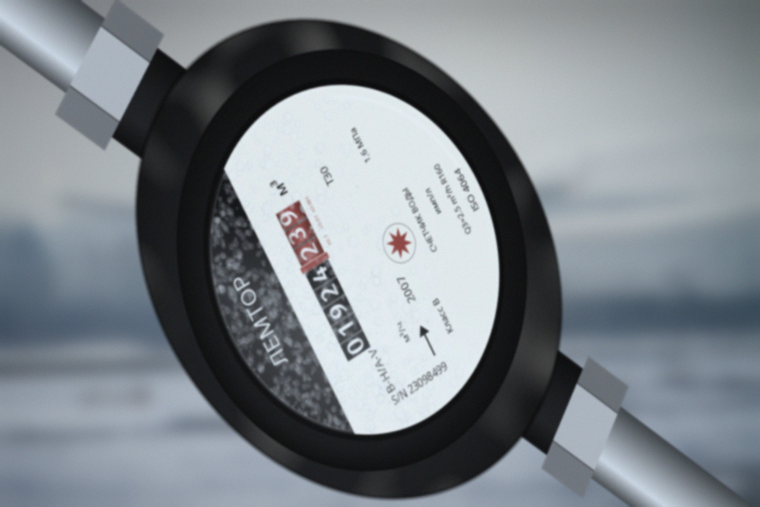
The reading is 1924.239 m³
